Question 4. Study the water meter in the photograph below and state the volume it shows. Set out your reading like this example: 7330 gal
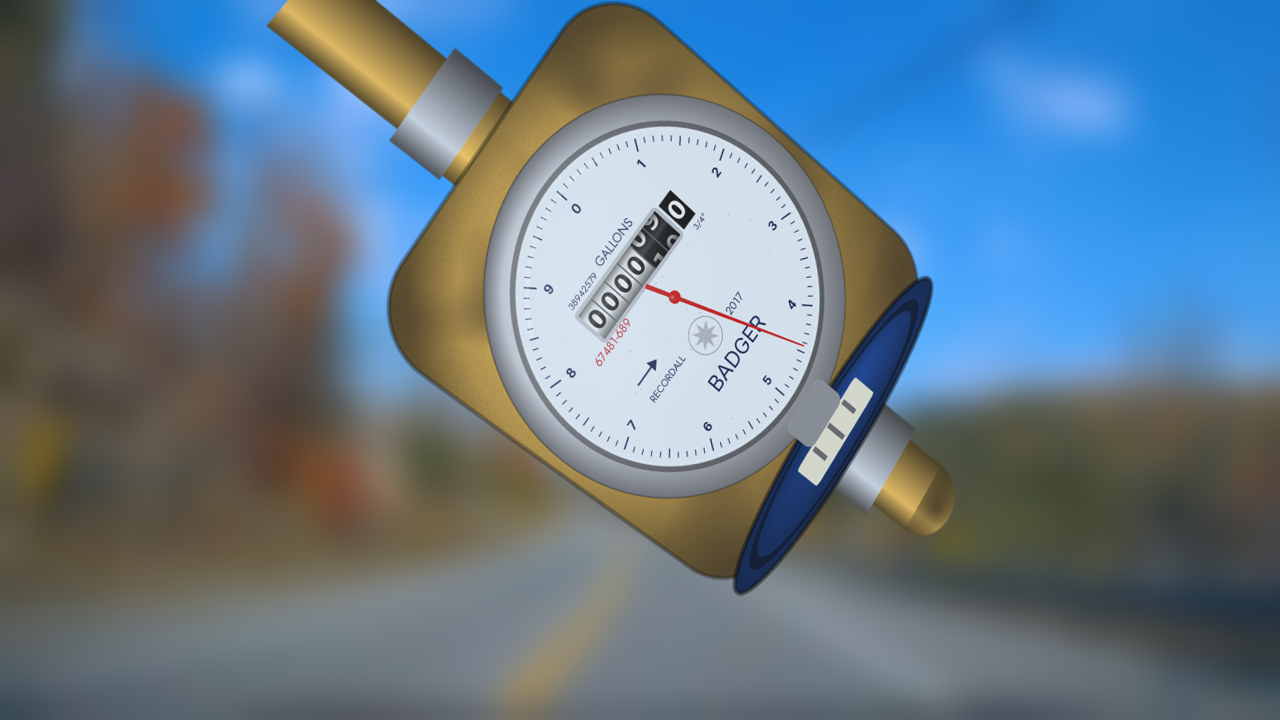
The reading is 94.4 gal
